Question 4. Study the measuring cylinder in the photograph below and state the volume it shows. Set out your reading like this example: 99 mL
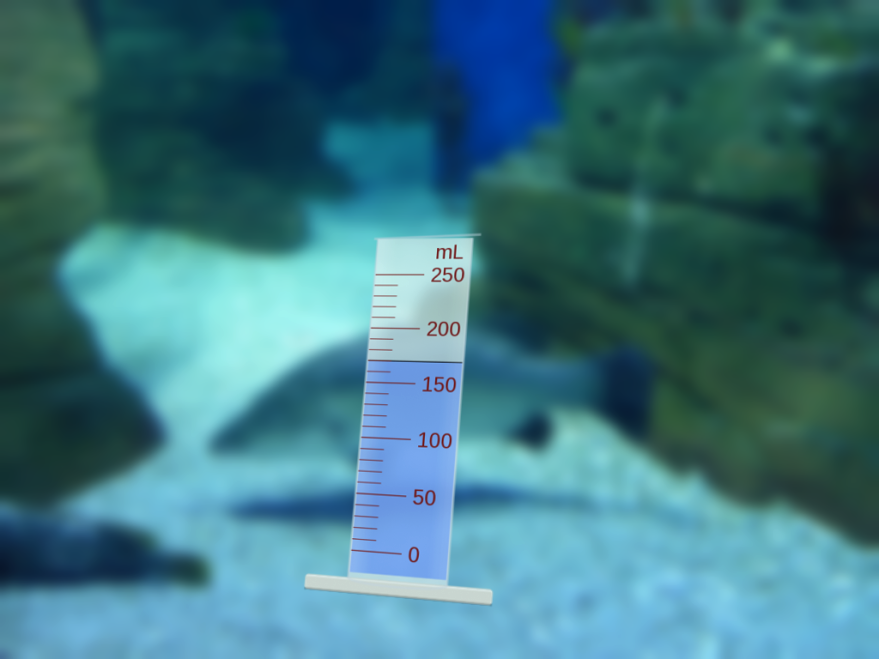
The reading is 170 mL
